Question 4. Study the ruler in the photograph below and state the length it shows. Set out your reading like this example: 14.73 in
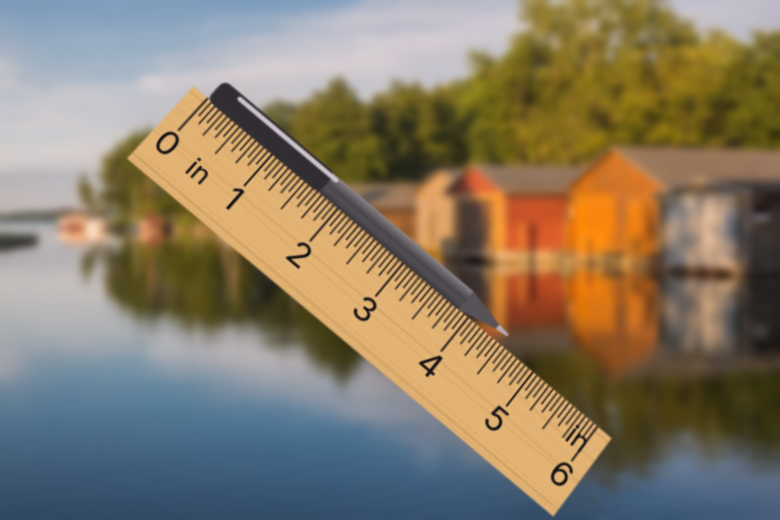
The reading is 4.5 in
